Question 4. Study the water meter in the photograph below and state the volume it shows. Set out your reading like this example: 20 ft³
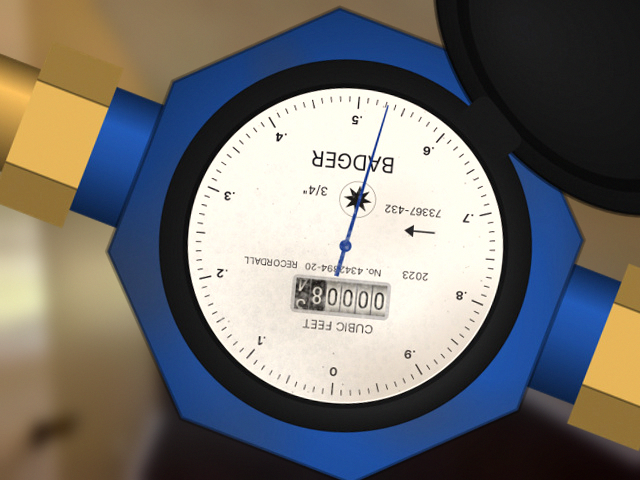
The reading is 83.53 ft³
